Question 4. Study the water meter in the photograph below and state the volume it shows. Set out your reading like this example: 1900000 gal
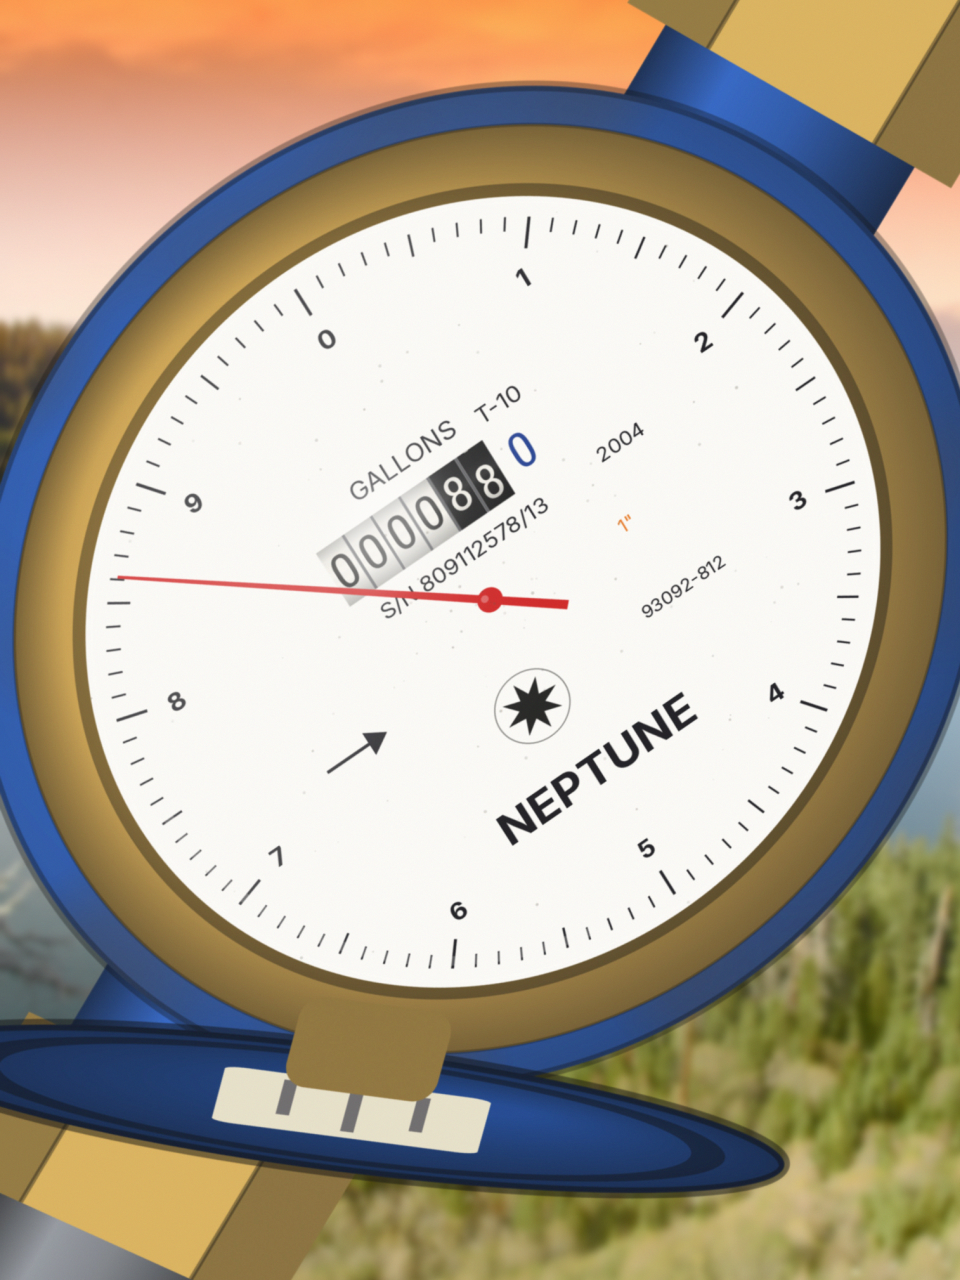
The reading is 878.6 gal
